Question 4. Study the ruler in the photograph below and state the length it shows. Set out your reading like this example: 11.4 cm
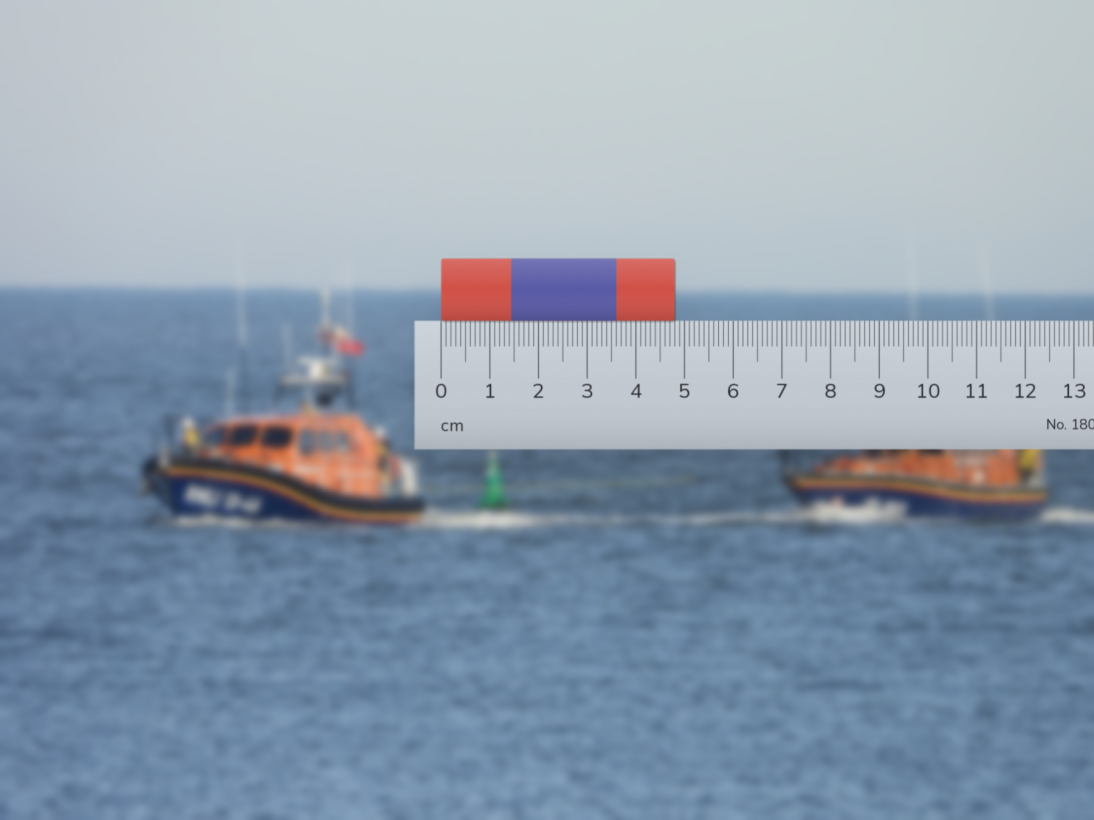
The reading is 4.8 cm
